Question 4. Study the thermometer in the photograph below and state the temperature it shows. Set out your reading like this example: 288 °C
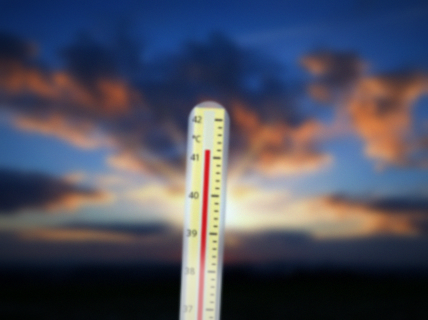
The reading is 41.2 °C
